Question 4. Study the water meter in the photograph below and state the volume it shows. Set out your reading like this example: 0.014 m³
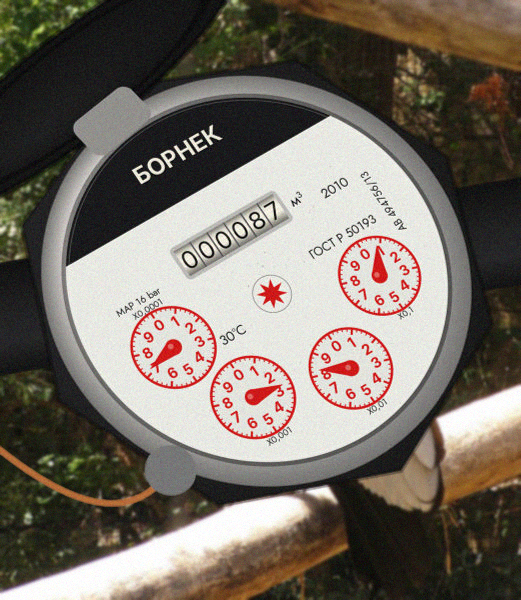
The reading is 87.0827 m³
